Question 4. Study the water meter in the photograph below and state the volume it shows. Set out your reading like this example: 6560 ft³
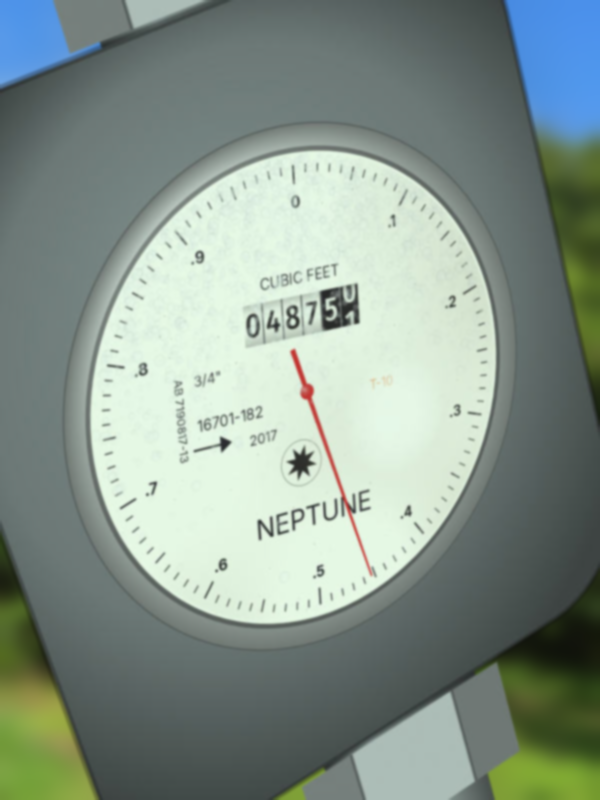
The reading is 48750.45 ft³
